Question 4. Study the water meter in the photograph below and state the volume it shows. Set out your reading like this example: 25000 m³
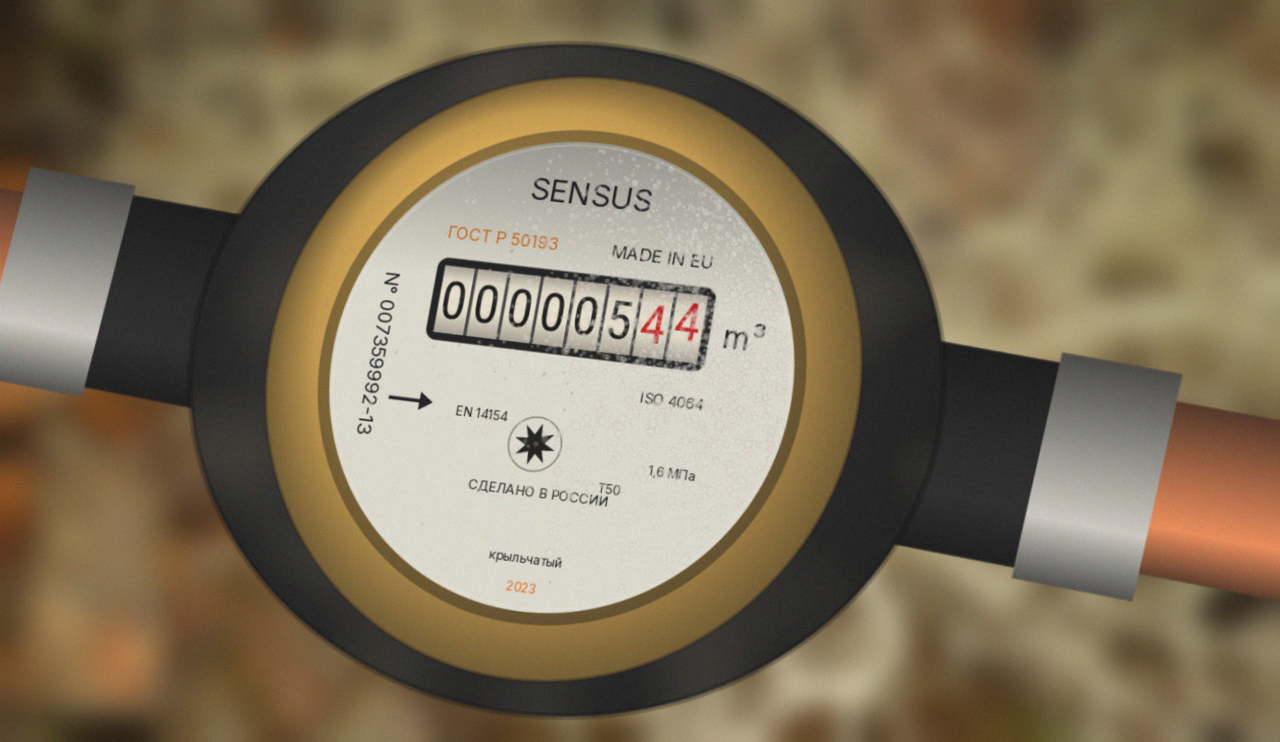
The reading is 5.44 m³
